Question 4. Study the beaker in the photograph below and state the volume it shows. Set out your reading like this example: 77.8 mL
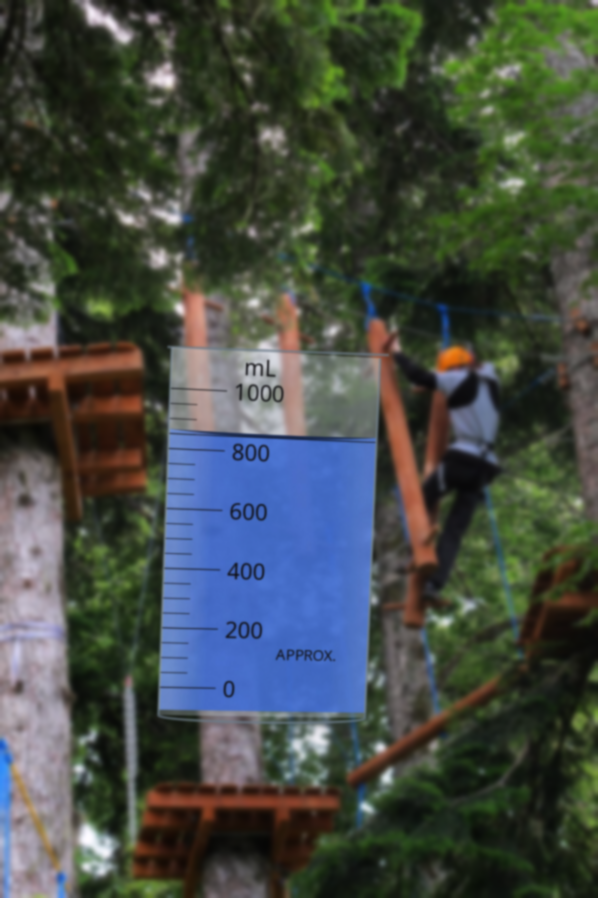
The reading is 850 mL
